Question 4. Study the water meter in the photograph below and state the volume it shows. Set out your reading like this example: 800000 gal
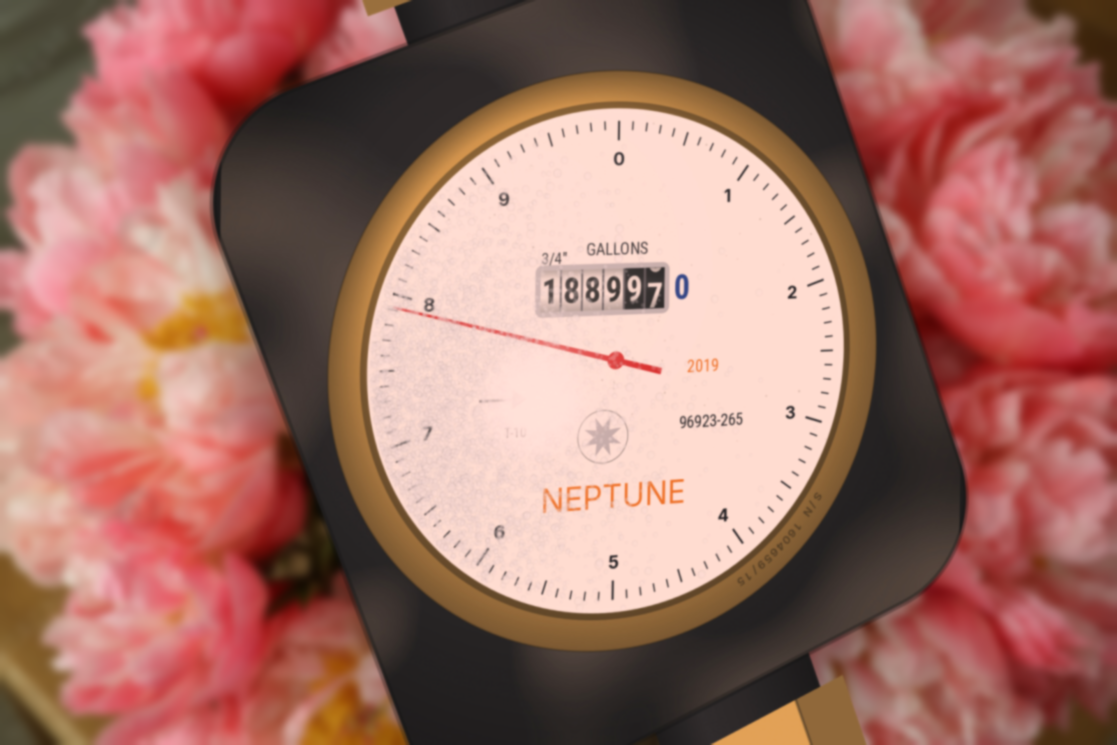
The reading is 1889967.9 gal
